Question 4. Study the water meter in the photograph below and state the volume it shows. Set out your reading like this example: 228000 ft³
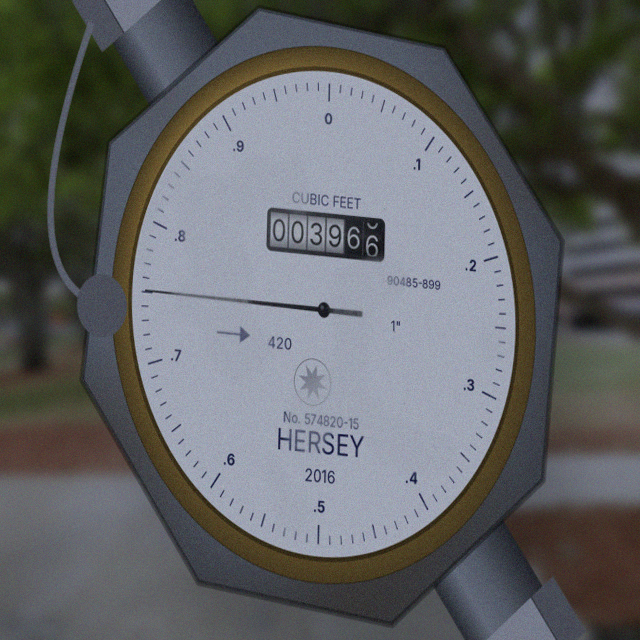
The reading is 3965.75 ft³
